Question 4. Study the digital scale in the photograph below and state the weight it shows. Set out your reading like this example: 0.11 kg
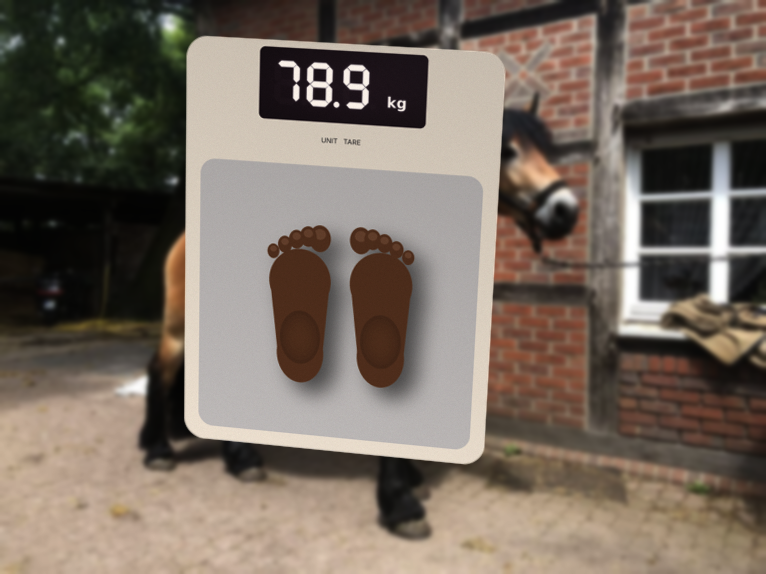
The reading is 78.9 kg
